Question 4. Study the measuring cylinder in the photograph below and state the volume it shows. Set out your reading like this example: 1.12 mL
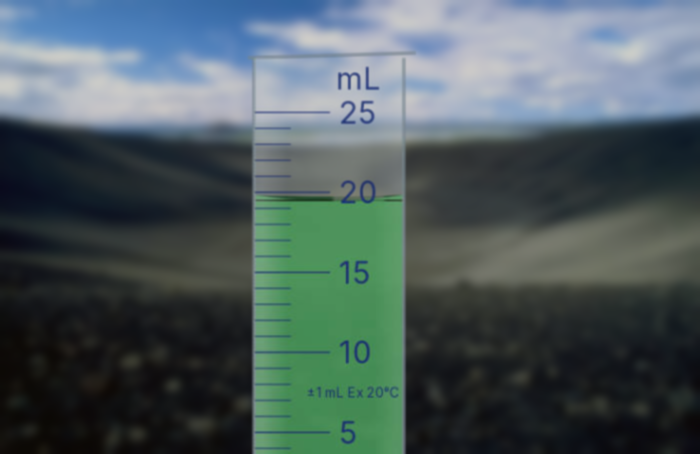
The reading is 19.5 mL
